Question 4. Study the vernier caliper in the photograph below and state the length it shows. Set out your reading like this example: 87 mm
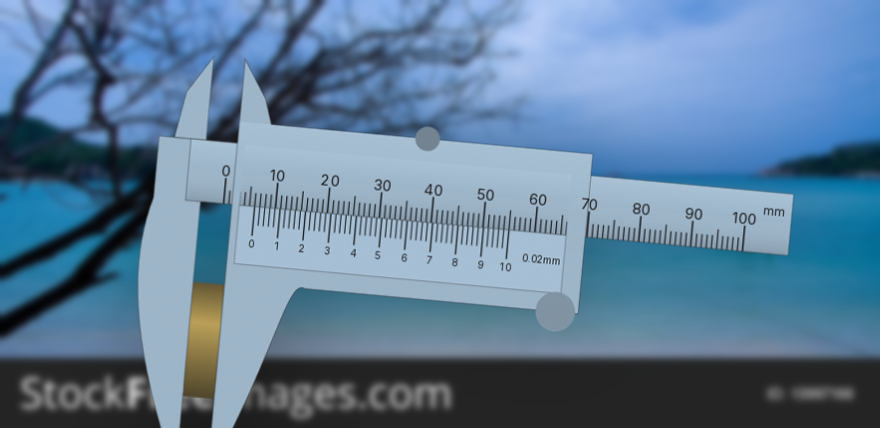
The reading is 6.0 mm
